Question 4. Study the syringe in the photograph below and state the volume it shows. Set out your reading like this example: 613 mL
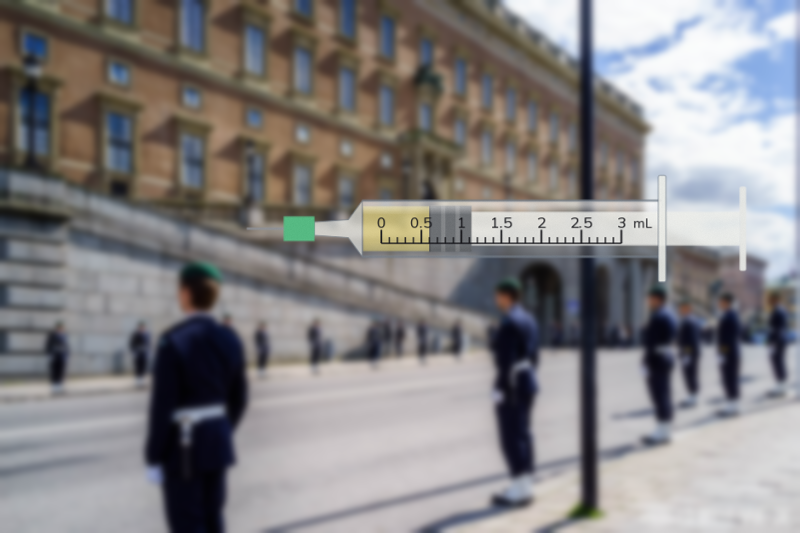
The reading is 0.6 mL
